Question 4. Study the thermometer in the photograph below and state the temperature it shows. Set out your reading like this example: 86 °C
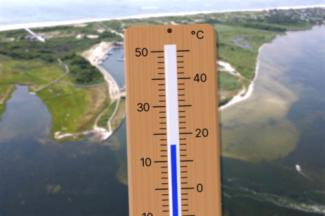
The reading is 16 °C
